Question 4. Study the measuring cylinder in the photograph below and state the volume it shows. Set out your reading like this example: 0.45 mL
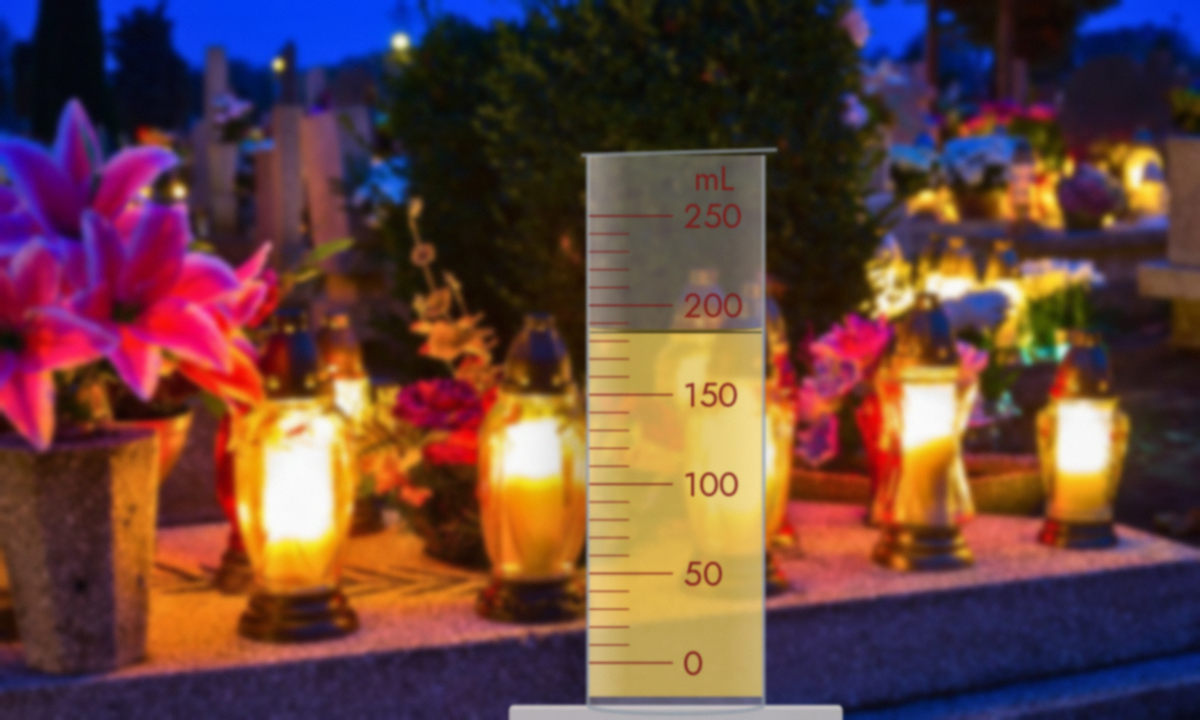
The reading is 185 mL
